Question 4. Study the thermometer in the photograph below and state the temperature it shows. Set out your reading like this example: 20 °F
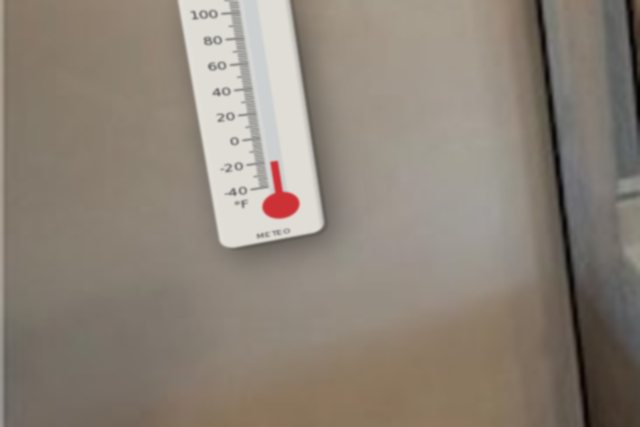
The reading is -20 °F
